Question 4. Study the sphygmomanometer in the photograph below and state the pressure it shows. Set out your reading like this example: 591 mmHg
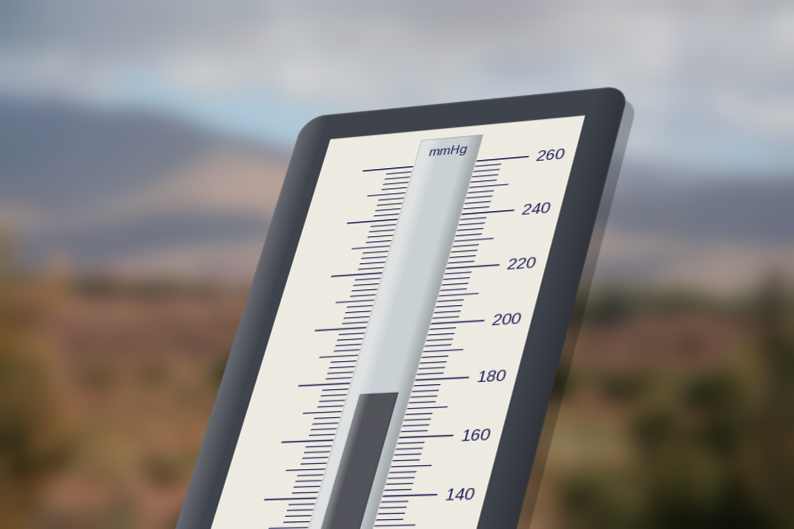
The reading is 176 mmHg
